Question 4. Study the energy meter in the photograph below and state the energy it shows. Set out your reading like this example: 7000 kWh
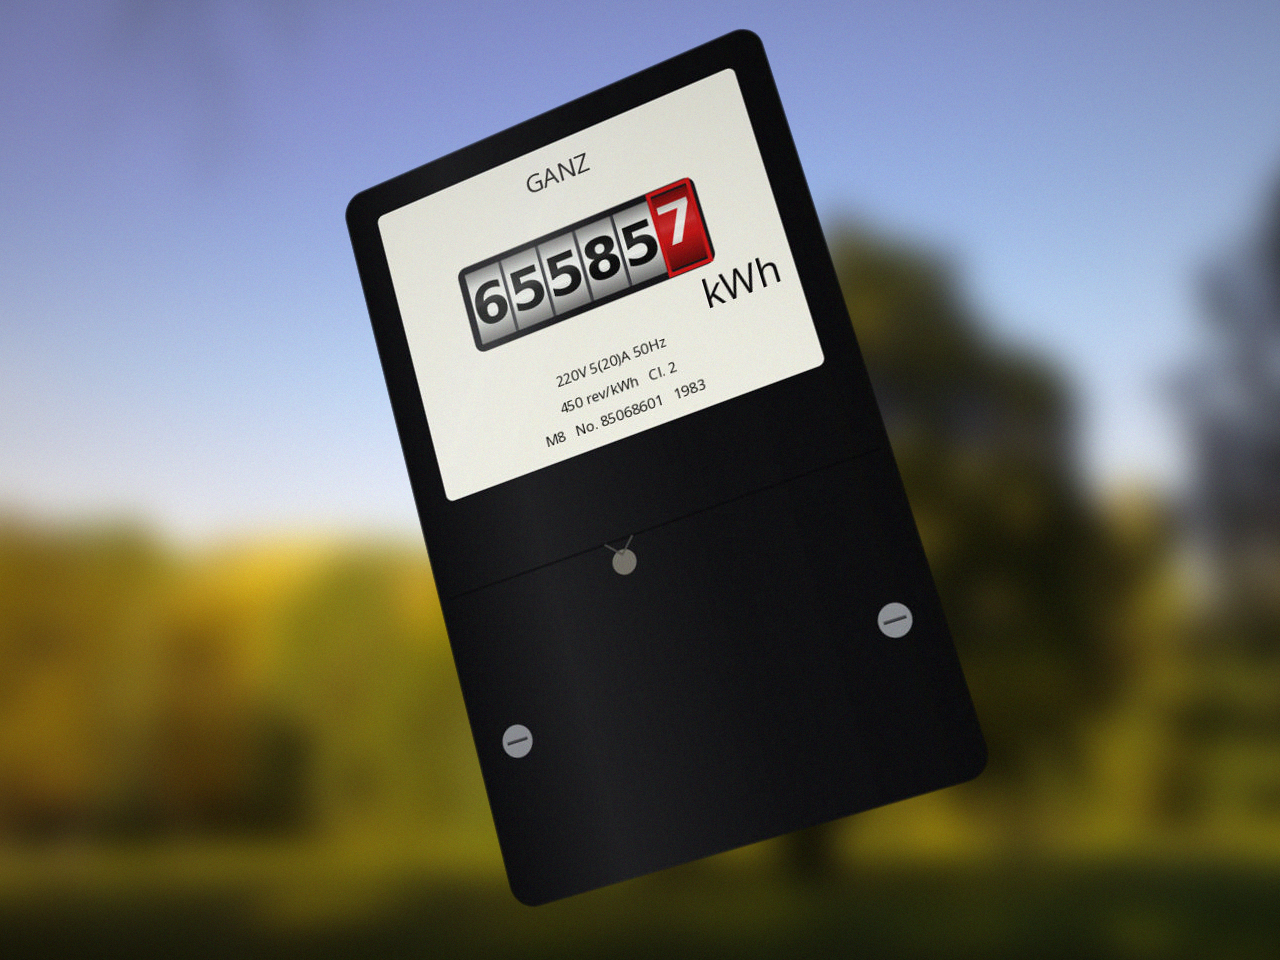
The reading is 65585.7 kWh
